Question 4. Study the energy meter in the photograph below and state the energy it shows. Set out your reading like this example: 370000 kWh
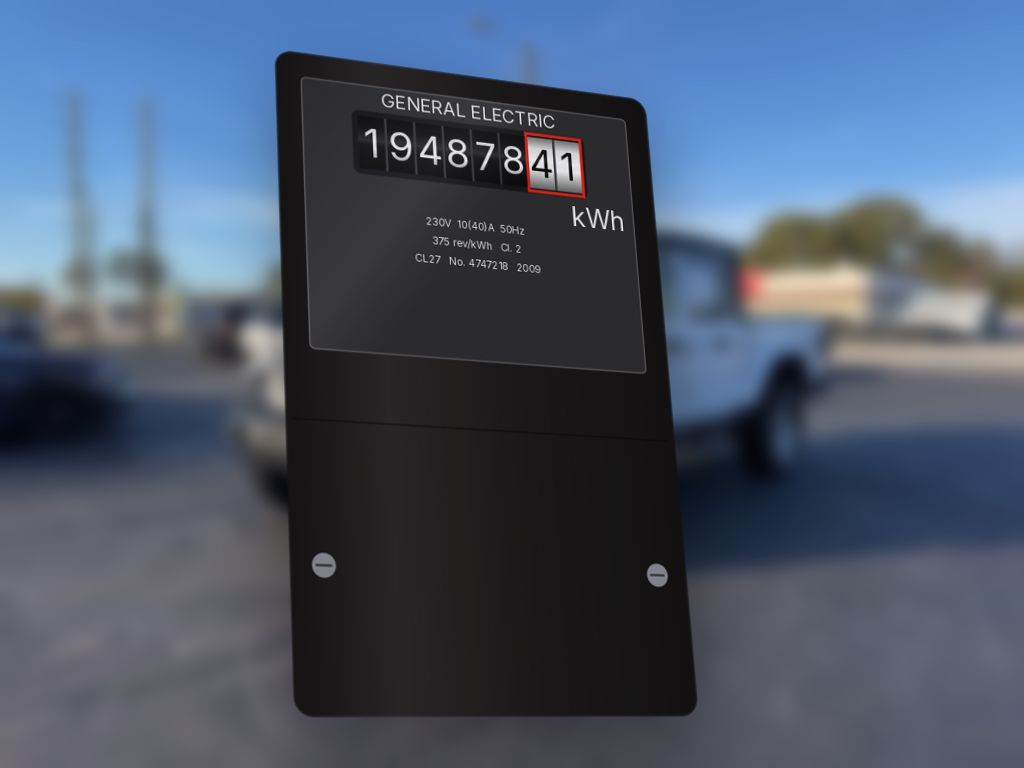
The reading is 194878.41 kWh
